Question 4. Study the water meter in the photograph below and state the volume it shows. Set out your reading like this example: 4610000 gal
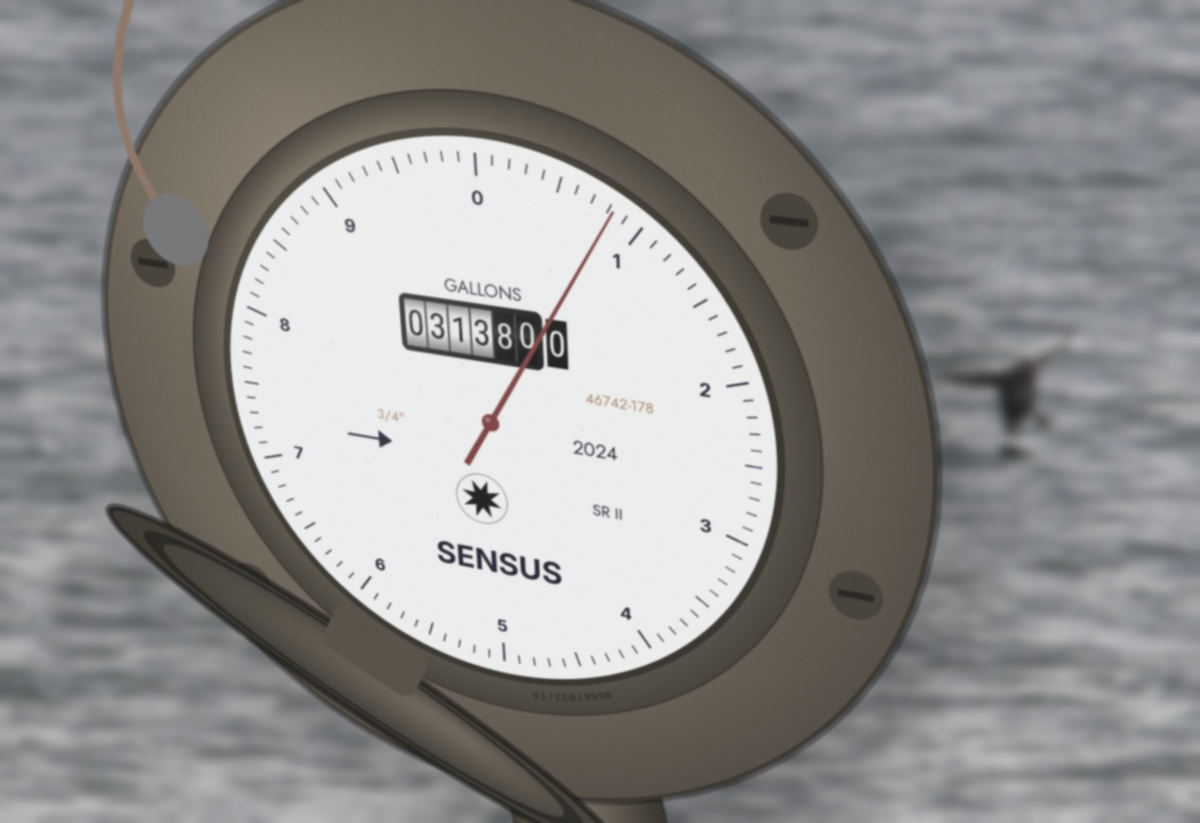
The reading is 313800.8 gal
